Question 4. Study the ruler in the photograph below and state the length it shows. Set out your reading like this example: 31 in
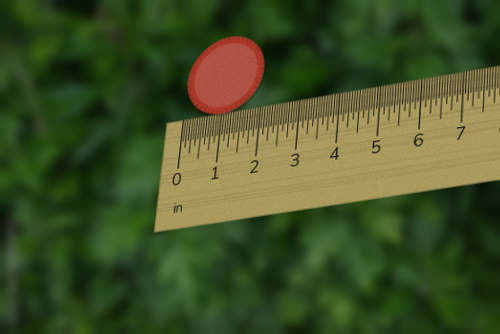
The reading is 2 in
